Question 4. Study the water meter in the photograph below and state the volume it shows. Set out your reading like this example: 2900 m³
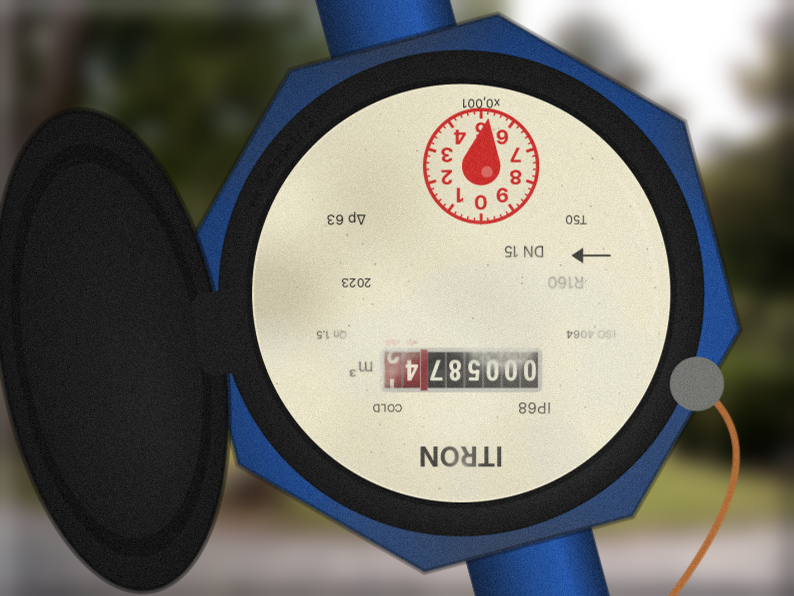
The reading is 587.415 m³
